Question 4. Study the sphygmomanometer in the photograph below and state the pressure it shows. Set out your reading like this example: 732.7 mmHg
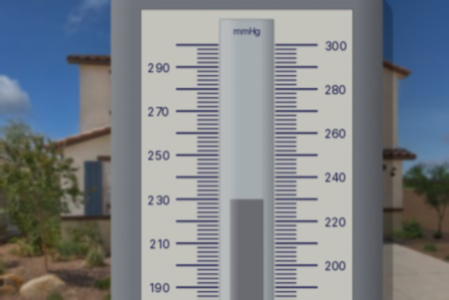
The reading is 230 mmHg
